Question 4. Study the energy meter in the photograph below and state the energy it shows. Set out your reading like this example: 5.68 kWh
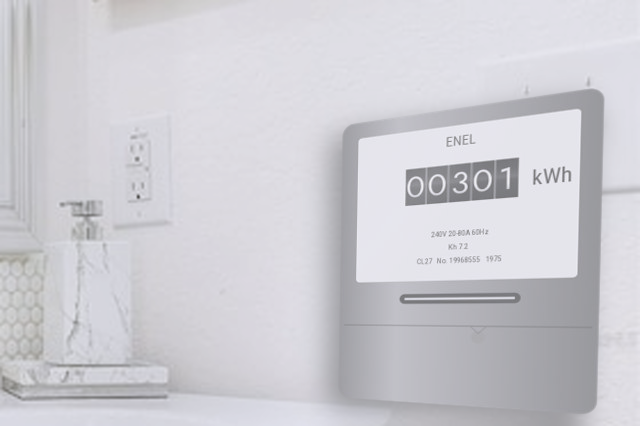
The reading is 301 kWh
